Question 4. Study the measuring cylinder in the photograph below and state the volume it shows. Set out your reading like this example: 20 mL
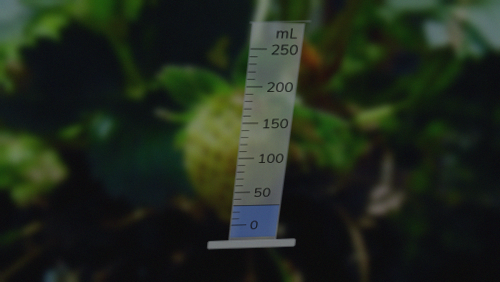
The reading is 30 mL
